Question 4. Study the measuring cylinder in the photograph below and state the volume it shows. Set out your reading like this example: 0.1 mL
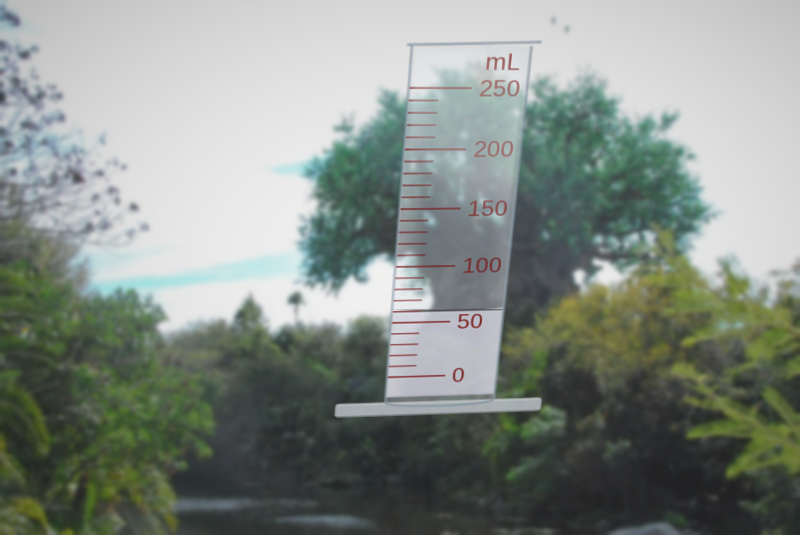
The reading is 60 mL
